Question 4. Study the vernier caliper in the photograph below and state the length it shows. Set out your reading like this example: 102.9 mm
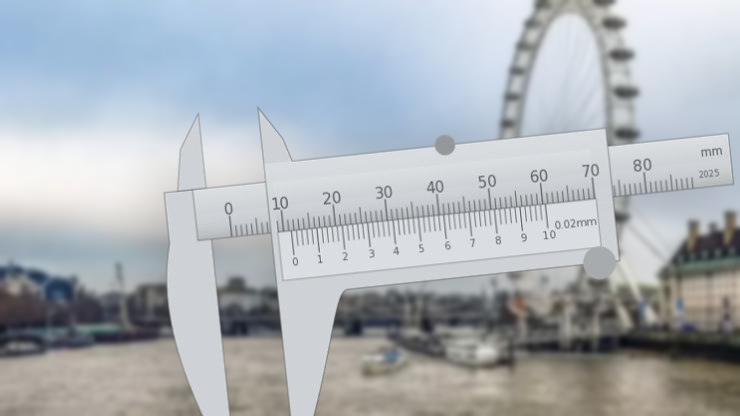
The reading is 11.5 mm
